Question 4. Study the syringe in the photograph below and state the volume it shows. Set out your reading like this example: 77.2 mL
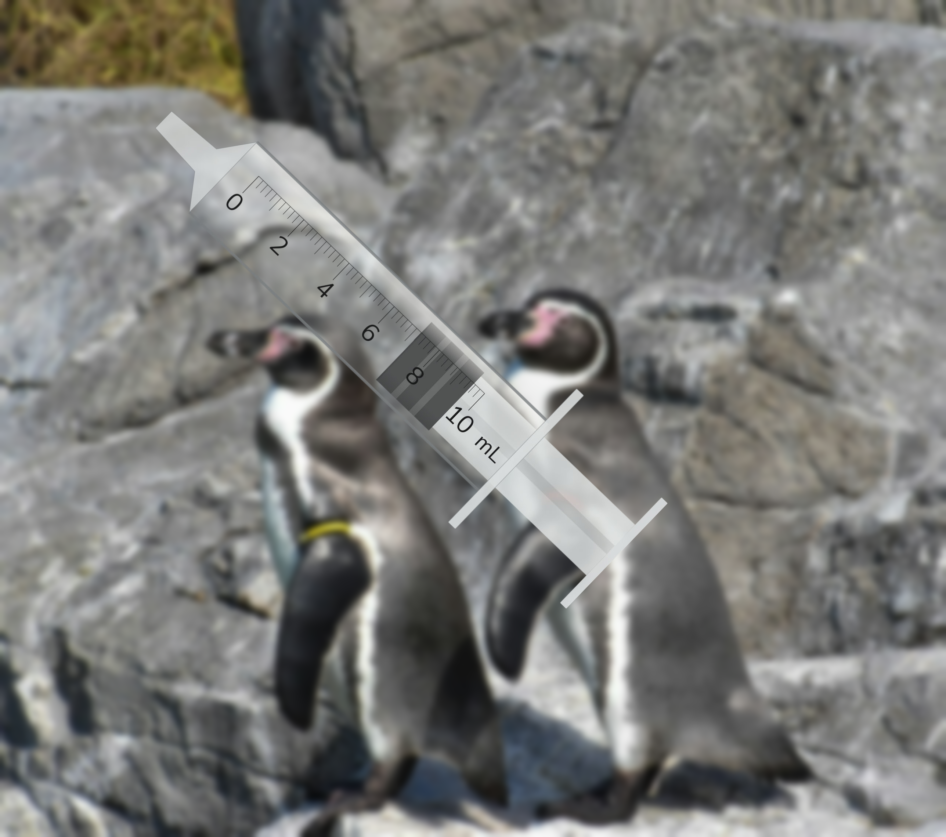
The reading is 7.2 mL
